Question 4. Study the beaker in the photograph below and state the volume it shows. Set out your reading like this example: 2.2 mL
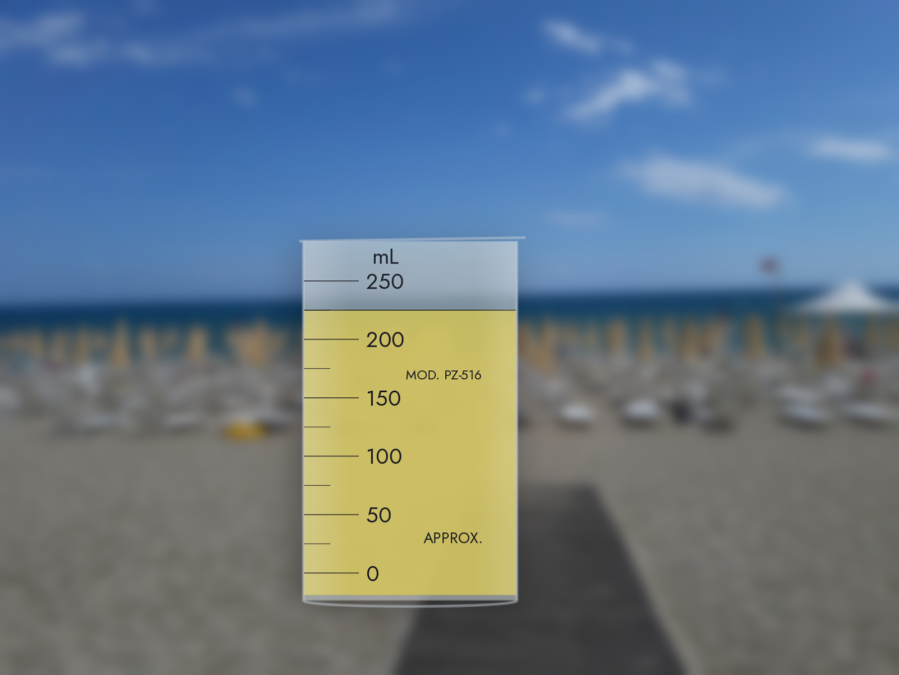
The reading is 225 mL
